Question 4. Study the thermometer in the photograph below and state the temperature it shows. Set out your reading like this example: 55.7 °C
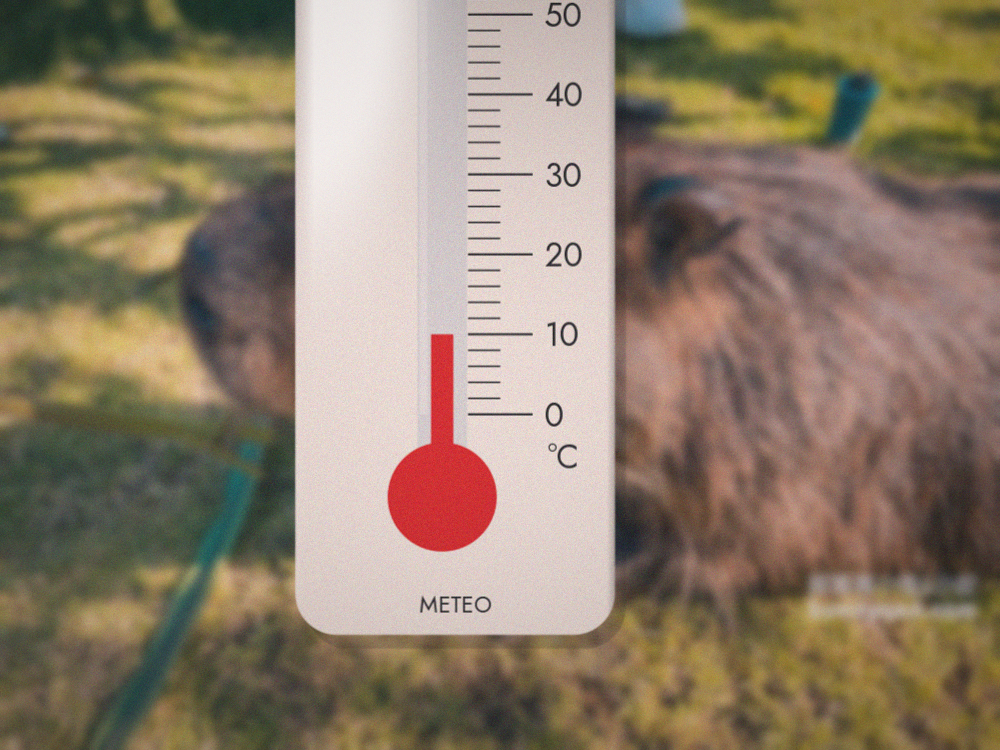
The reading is 10 °C
